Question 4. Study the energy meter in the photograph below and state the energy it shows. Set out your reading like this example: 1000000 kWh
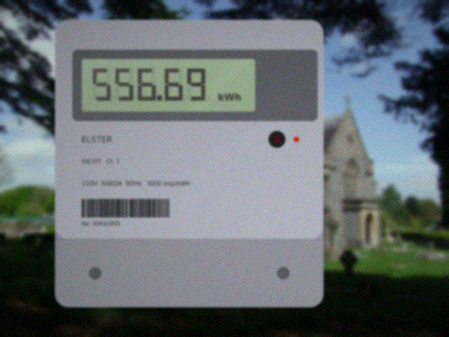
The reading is 556.69 kWh
